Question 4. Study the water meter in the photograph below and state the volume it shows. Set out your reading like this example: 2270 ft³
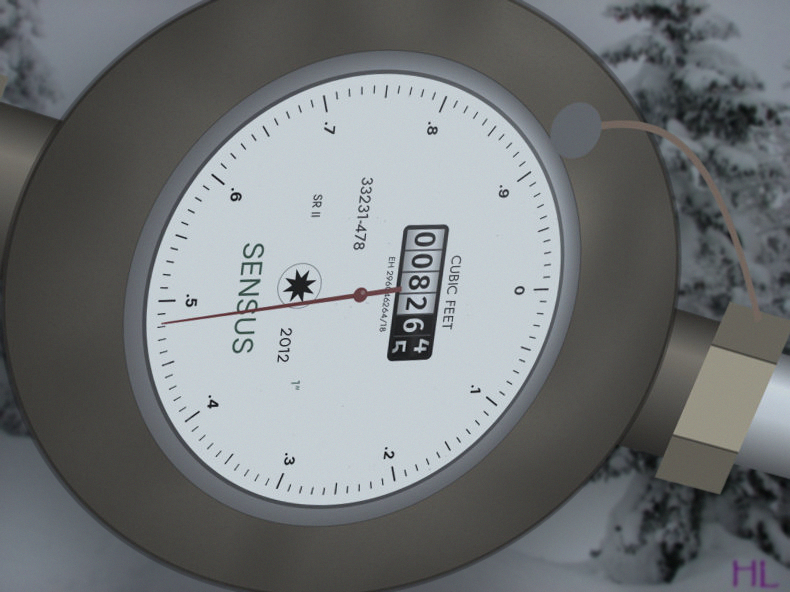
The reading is 8264.48 ft³
